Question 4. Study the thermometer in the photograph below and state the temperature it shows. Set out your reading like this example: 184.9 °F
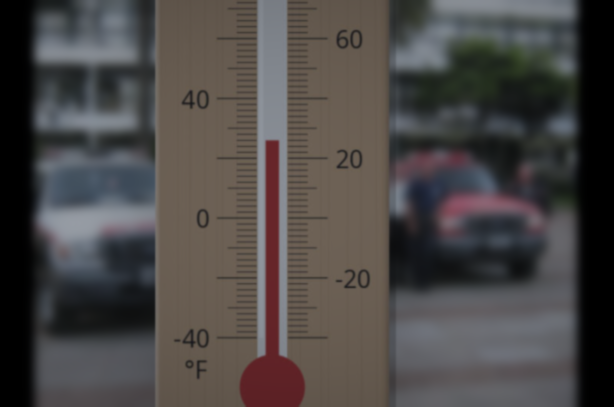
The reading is 26 °F
